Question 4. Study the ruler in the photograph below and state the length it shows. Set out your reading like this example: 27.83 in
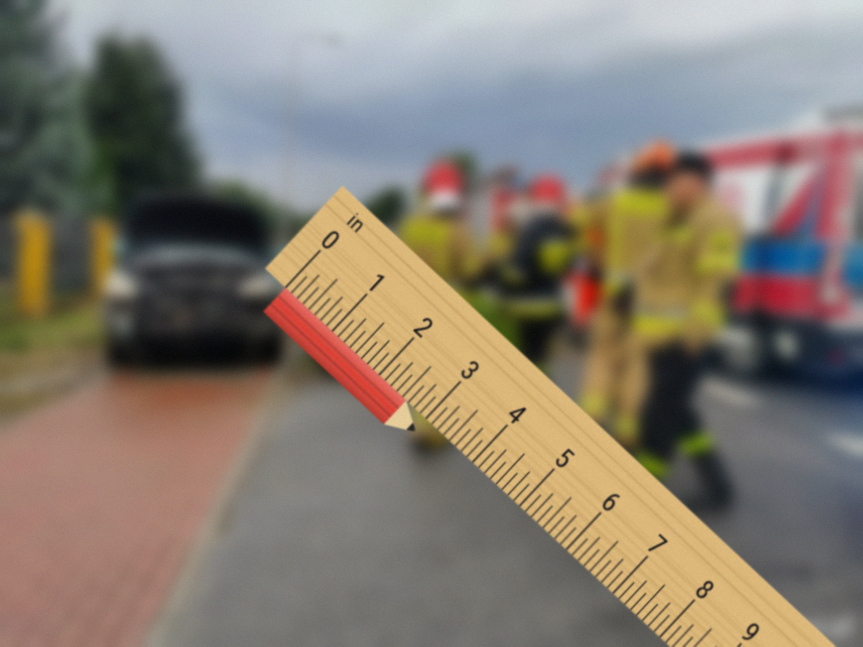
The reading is 3 in
